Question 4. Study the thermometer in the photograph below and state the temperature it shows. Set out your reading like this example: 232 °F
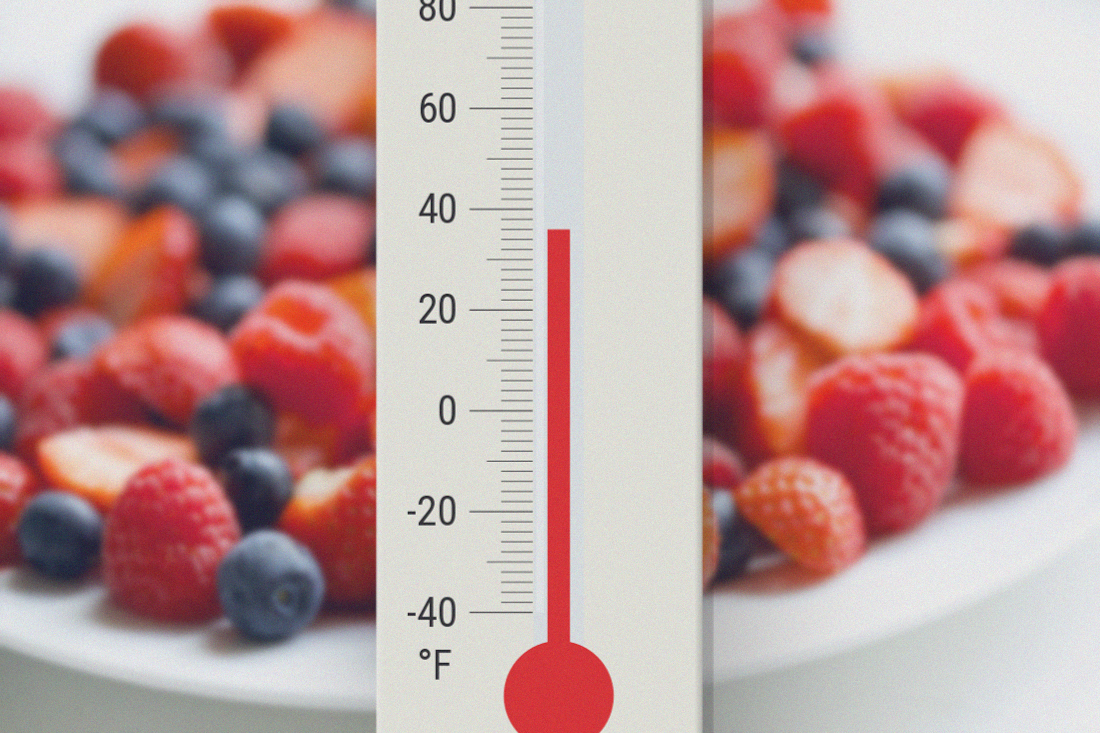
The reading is 36 °F
